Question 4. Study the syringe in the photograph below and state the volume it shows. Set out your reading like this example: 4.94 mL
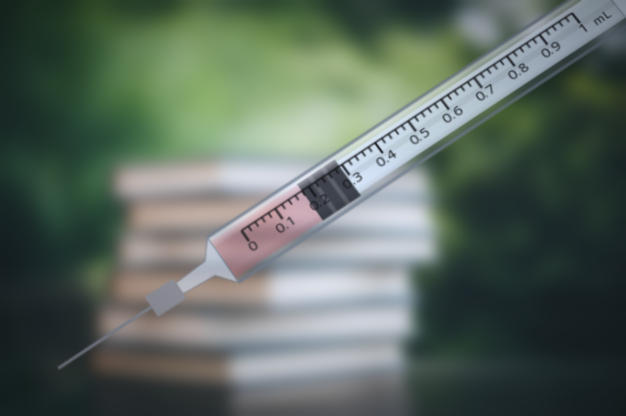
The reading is 0.18 mL
